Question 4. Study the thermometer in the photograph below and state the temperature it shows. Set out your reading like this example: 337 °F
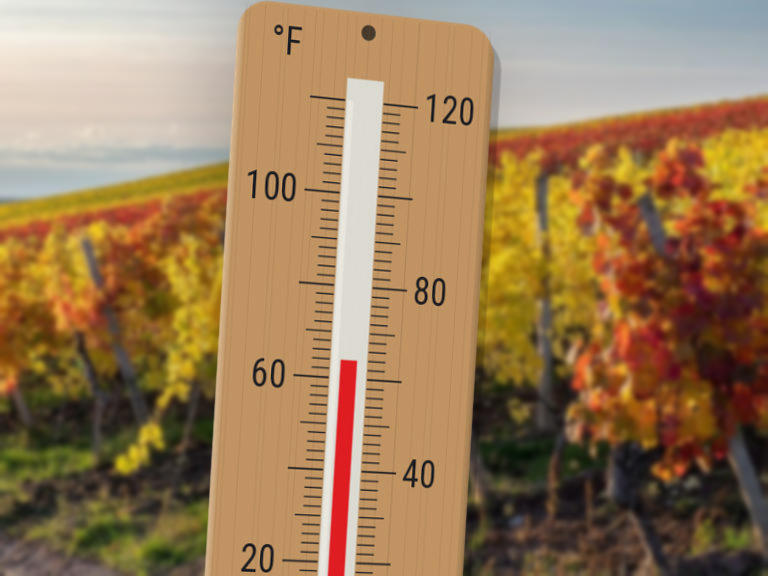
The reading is 64 °F
